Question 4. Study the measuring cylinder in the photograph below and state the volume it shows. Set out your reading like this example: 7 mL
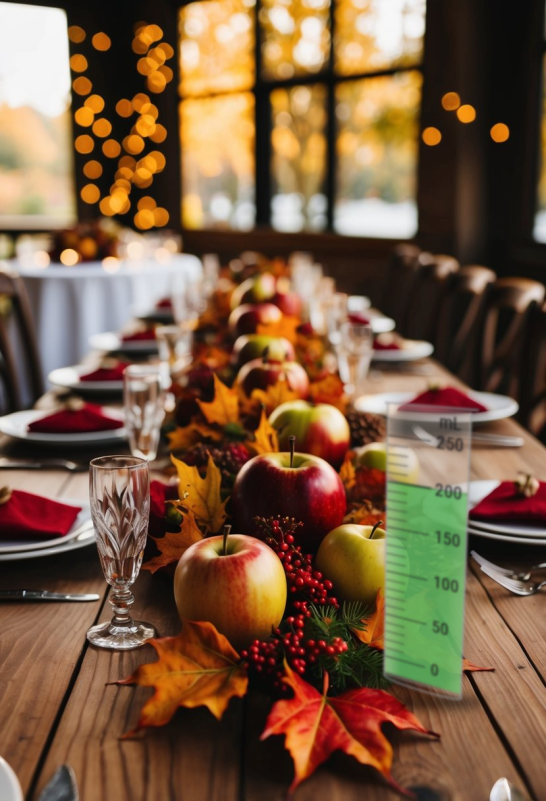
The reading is 200 mL
